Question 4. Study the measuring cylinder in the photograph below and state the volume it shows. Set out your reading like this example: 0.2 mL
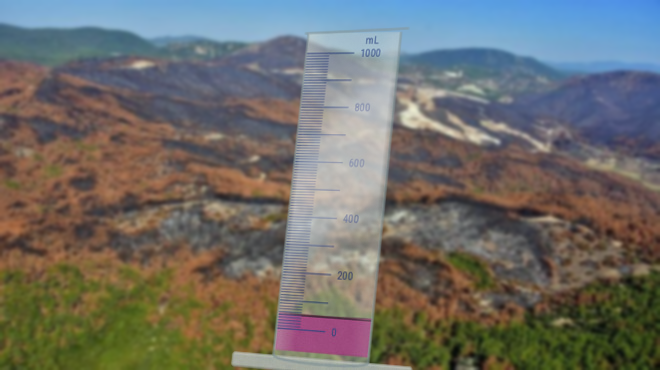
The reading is 50 mL
